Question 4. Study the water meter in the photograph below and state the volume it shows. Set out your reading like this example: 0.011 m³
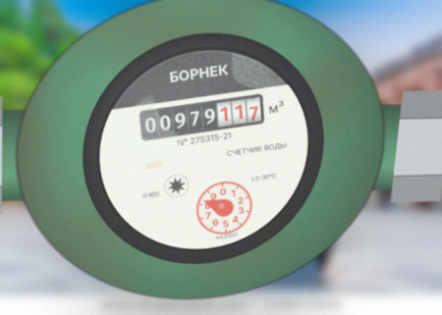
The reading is 979.1168 m³
